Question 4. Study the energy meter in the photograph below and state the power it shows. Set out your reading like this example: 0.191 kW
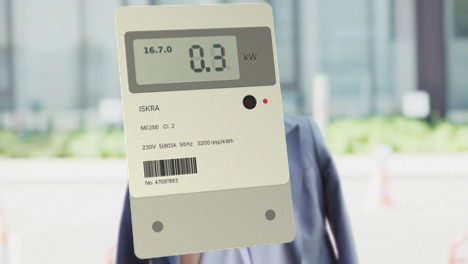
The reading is 0.3 kW
